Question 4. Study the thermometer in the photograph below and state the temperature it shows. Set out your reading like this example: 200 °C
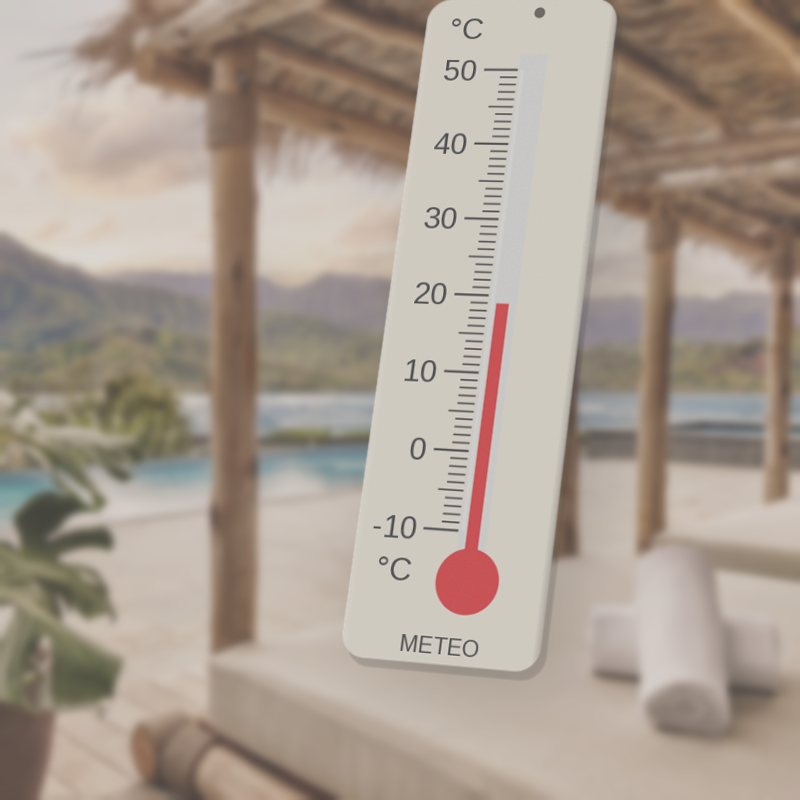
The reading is 19 °C
